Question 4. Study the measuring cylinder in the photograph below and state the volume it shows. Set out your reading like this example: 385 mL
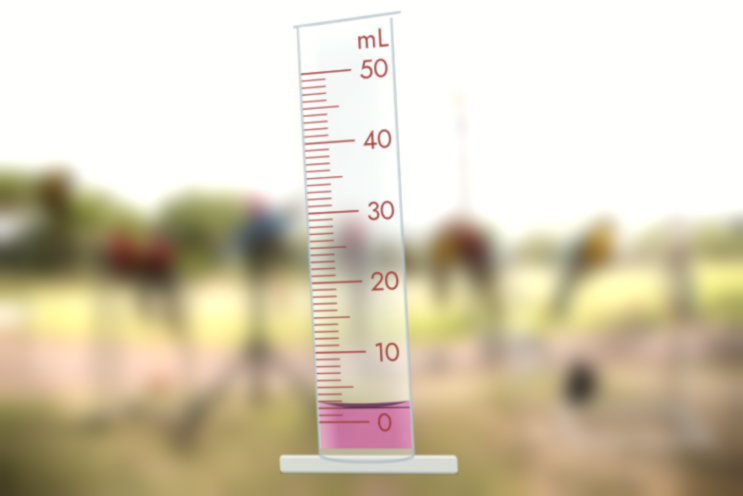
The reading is 2 mL
